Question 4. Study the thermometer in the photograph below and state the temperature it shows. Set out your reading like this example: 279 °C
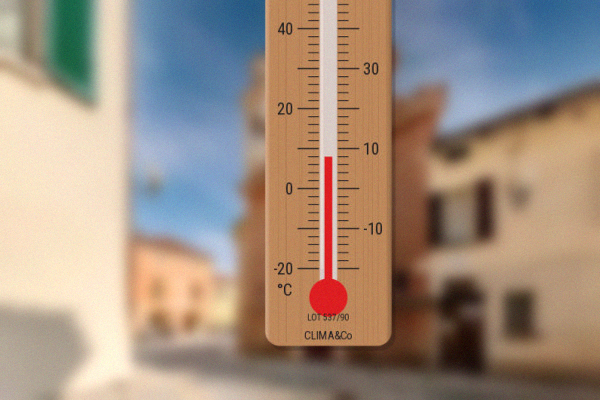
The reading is 8 °C
